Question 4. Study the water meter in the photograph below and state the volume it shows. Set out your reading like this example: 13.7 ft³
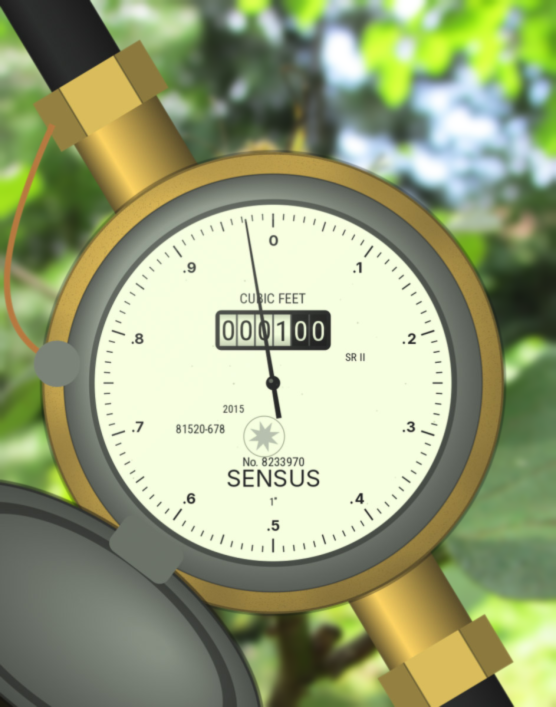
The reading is 99.97 ft³
